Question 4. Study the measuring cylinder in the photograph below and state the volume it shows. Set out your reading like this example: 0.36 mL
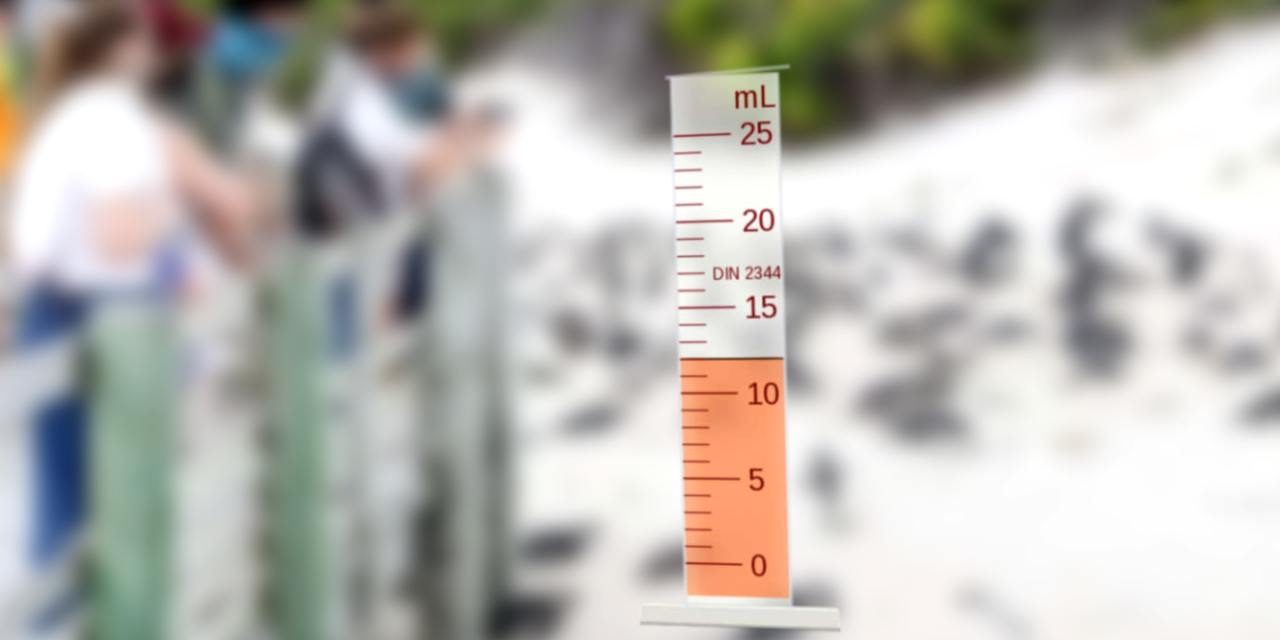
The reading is 12 mL
